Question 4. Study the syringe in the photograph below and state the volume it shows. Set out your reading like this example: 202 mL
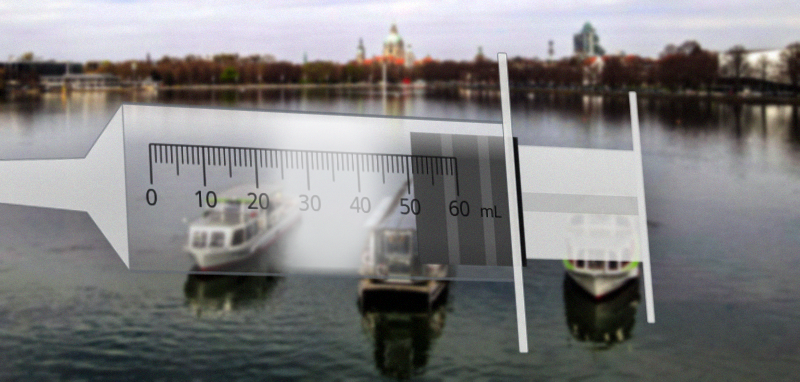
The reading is 51 mL
